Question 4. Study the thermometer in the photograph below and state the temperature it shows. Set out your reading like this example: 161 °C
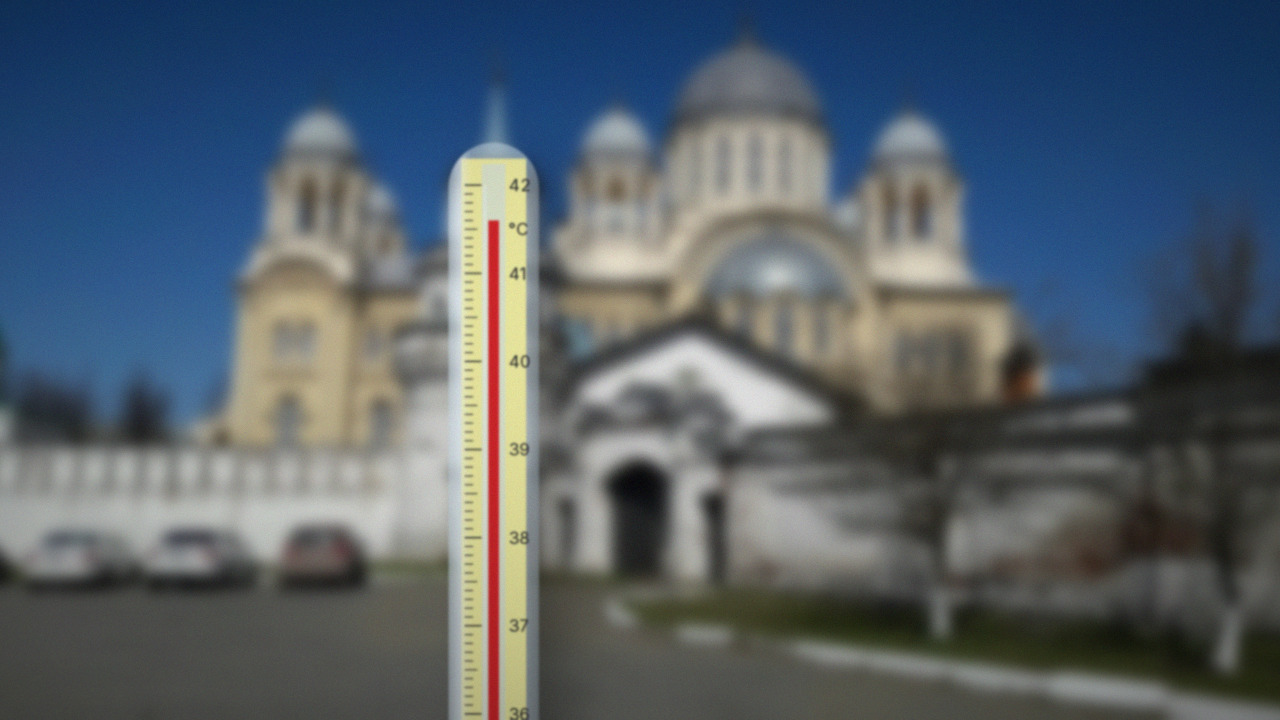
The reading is 41.6 °C
